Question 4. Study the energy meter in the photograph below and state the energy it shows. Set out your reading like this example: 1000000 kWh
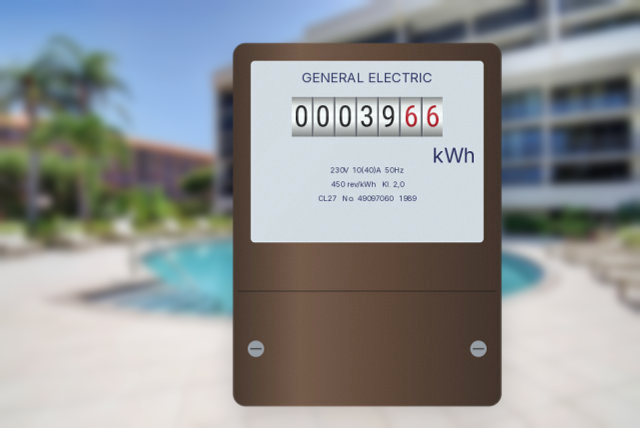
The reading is 39.66 kWh
